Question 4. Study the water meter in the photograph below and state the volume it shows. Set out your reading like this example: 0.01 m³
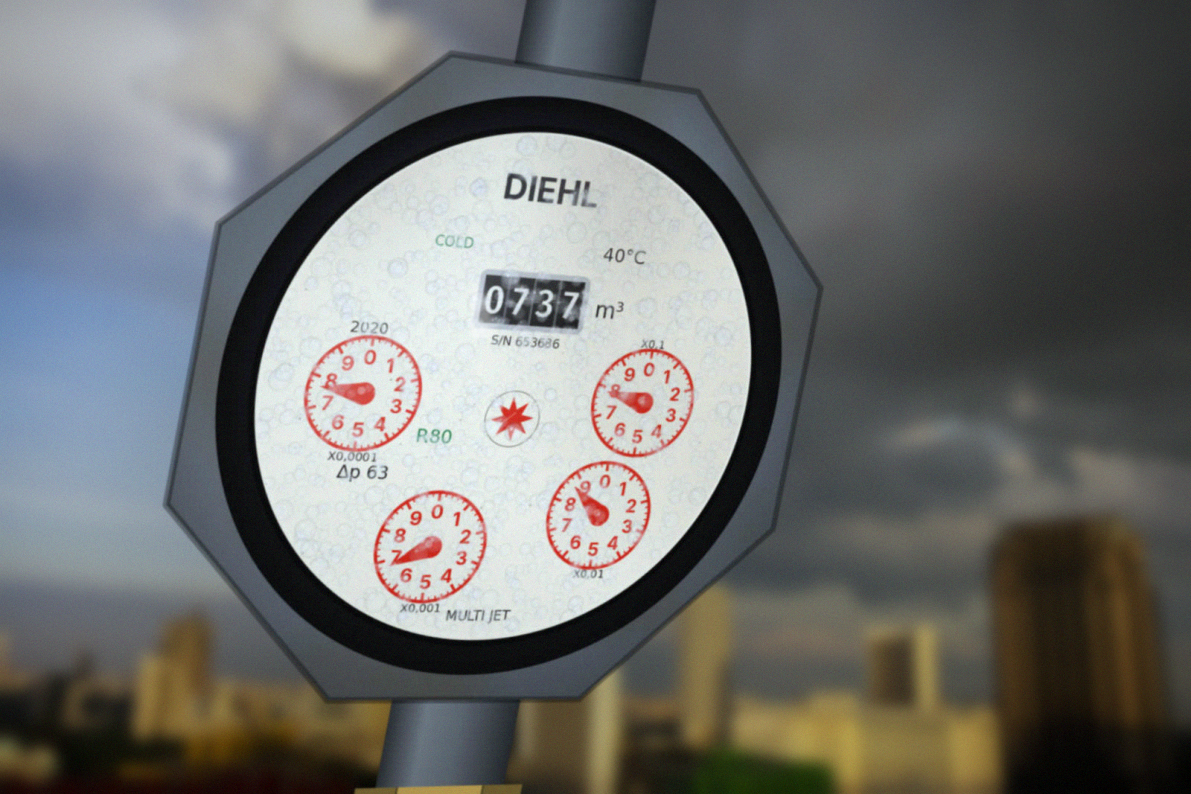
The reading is 737.7867 m³
